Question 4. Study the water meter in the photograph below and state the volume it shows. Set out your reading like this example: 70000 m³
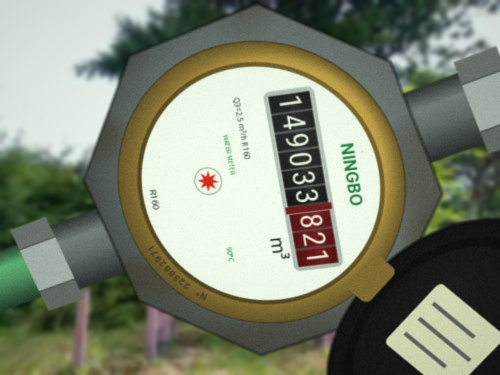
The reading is 149033.821 m³
